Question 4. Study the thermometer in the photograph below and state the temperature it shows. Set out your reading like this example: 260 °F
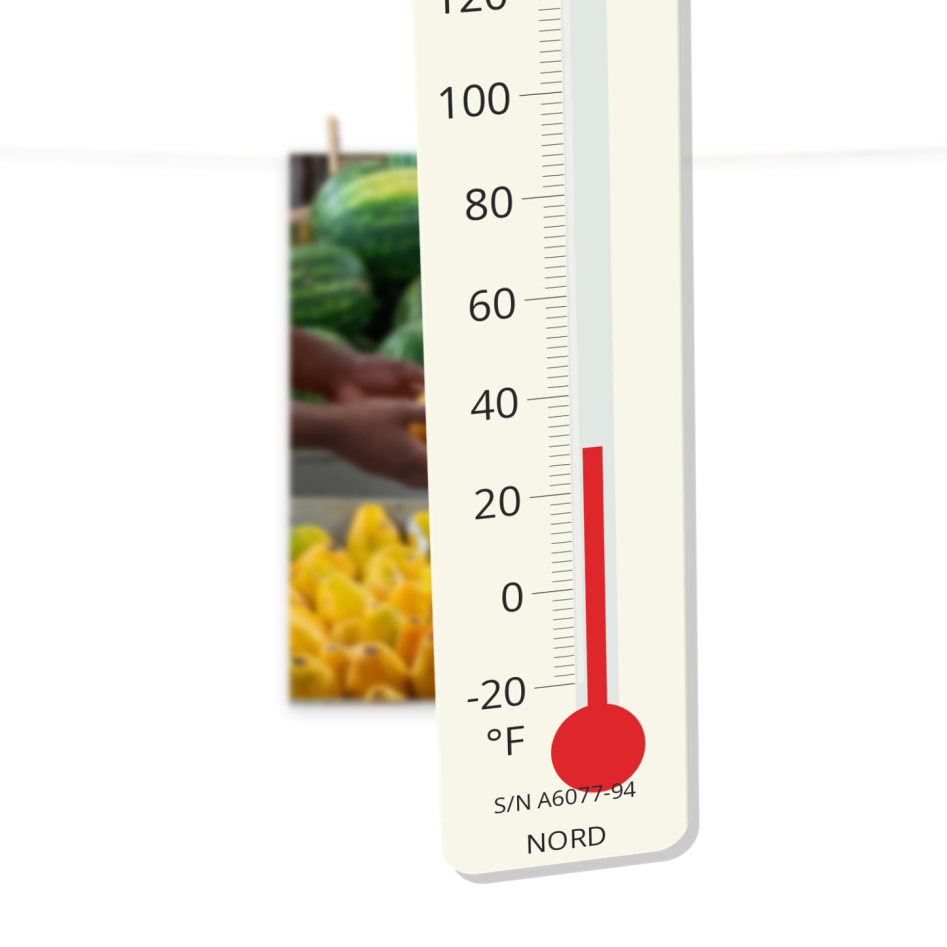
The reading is 29 °F
